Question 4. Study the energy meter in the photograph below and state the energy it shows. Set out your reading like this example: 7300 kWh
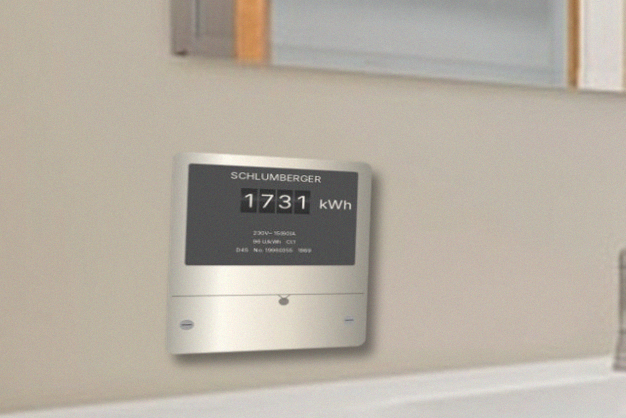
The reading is 1731 kWh
